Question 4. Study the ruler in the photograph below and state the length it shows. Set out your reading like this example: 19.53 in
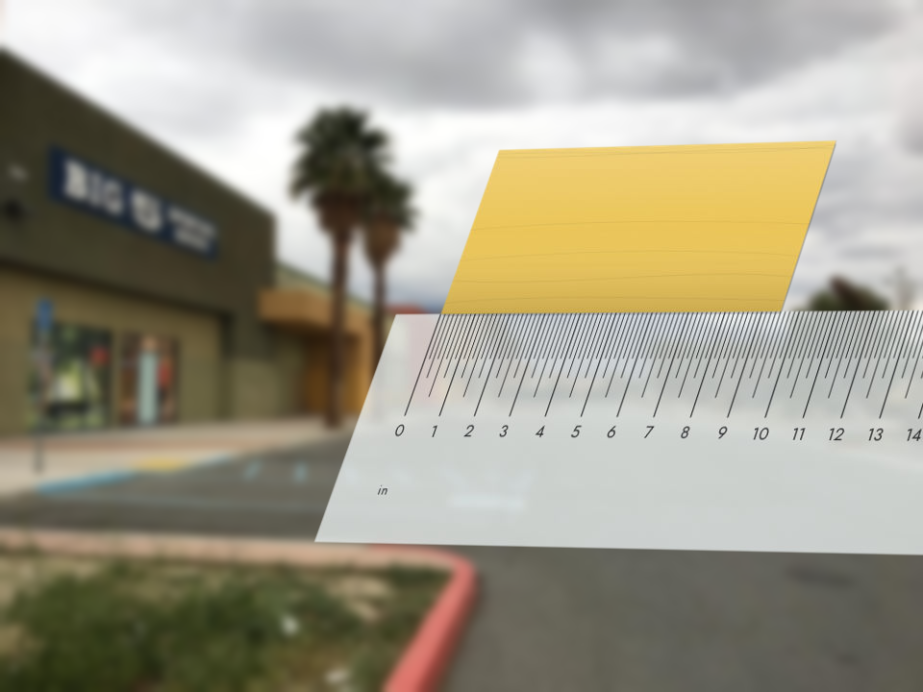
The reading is 9.5 in
